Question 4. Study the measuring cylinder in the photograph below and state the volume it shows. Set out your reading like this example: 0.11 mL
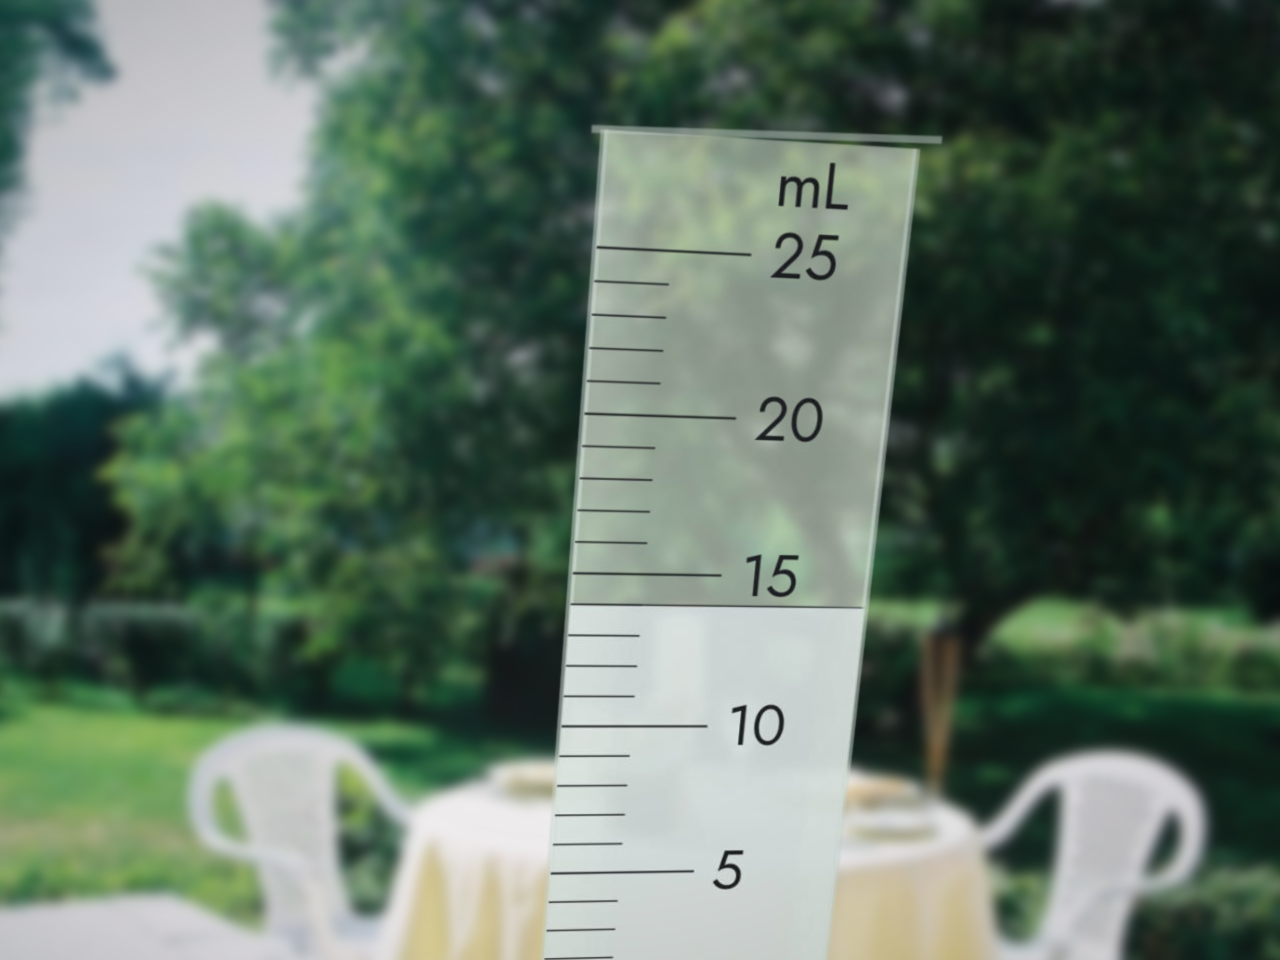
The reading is 14 mL
